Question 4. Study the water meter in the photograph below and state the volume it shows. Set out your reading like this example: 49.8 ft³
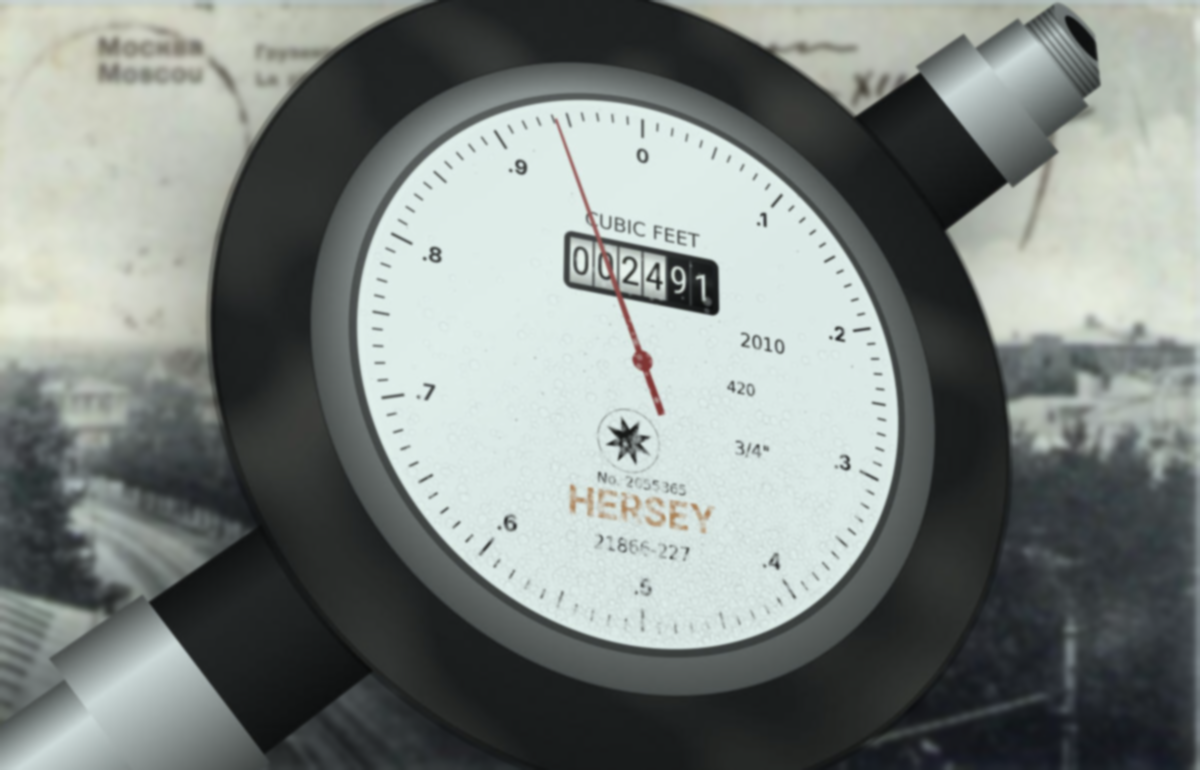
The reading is 2490.94 ft³
